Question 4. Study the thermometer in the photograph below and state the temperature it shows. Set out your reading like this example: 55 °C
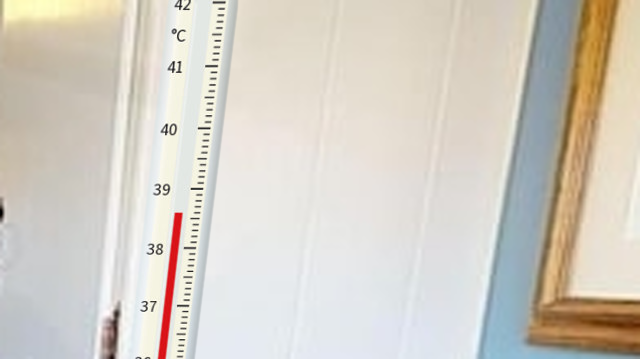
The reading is 38.6 °C
